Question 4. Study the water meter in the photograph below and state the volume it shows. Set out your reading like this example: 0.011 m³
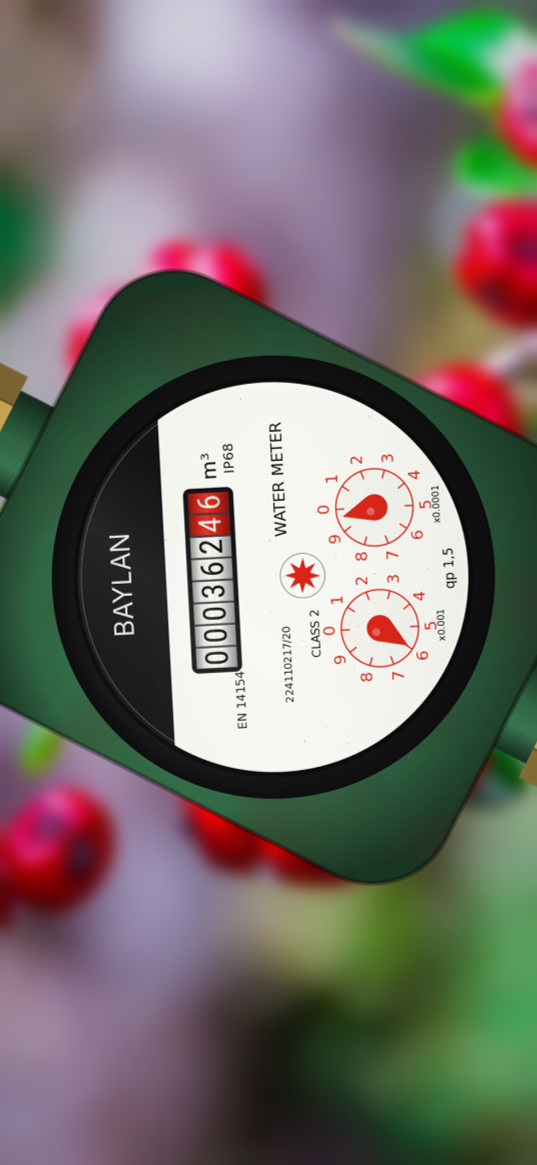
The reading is 362.4659 m³
